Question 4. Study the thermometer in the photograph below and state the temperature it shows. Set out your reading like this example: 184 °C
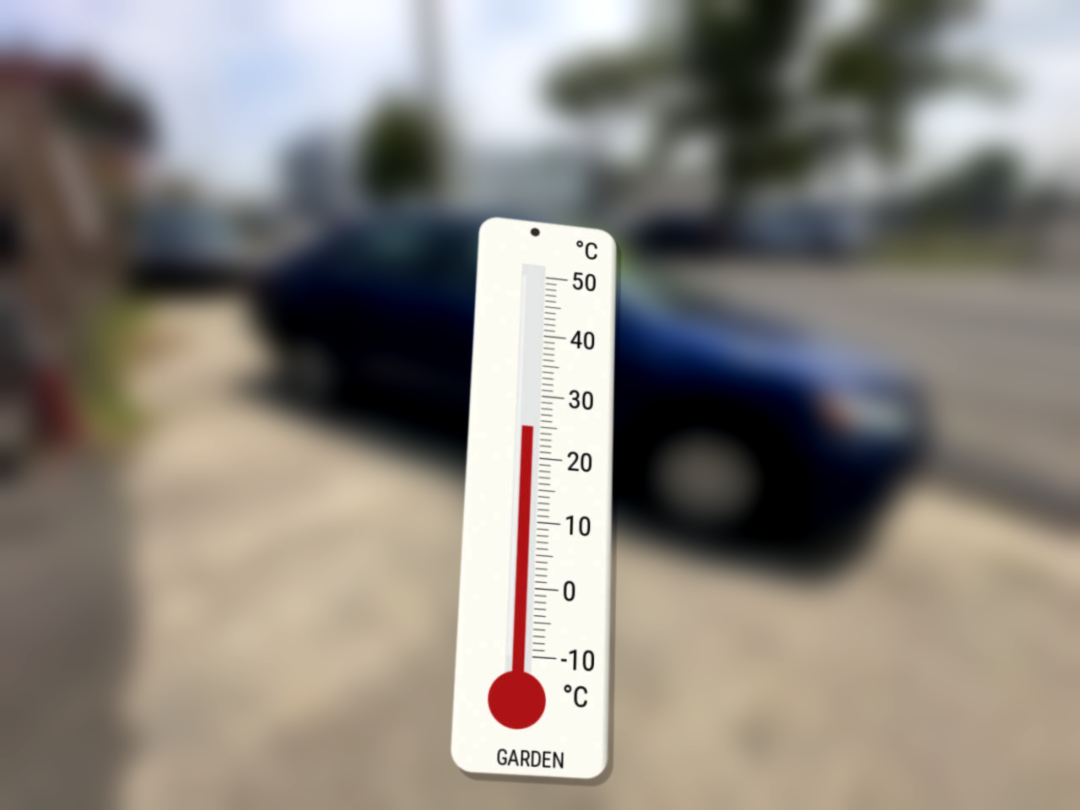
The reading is 25 °C
